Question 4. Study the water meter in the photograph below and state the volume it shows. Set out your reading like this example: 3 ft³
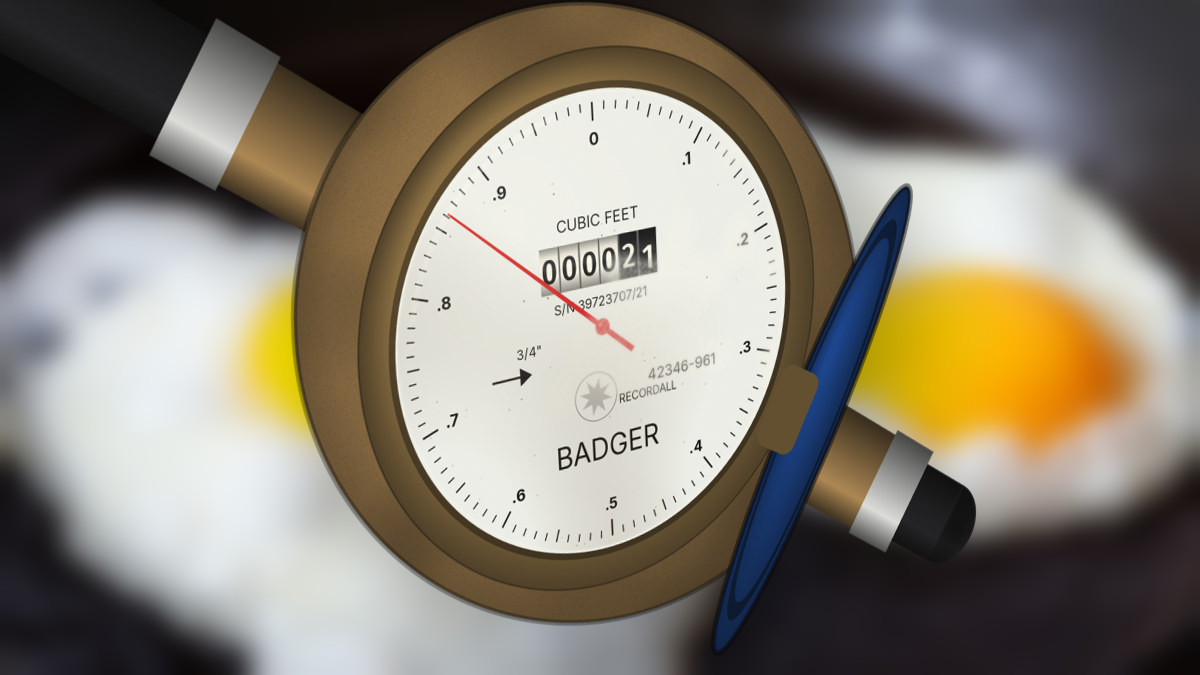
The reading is 20.86 ft³
